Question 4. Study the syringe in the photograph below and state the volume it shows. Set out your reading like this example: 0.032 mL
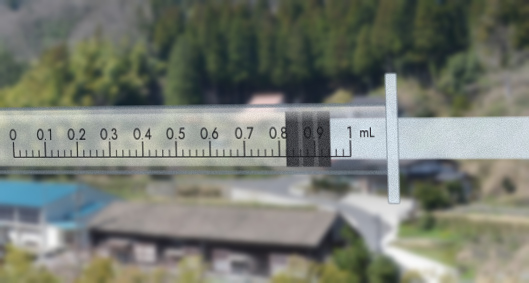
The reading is 0.82 mL
